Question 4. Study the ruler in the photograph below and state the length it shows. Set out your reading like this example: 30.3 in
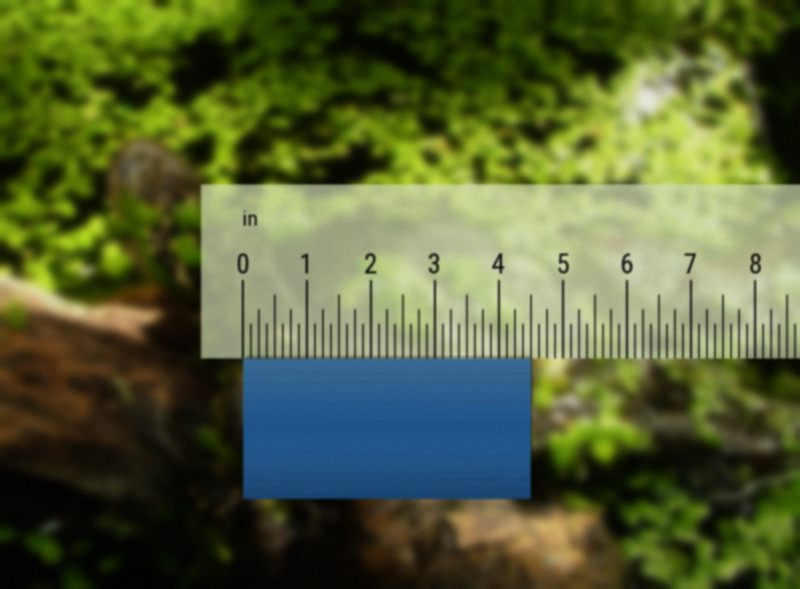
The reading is 4.5 in
